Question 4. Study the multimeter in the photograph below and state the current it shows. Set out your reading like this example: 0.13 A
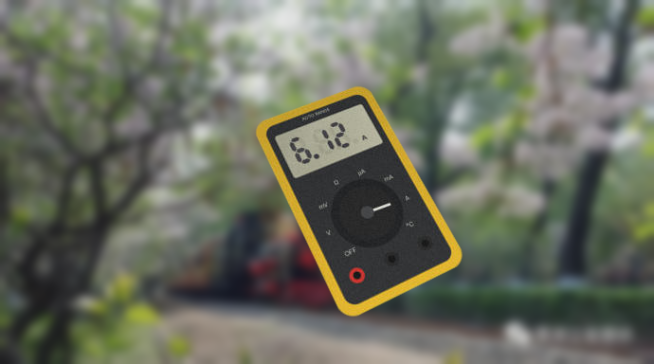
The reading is 6.12 A
